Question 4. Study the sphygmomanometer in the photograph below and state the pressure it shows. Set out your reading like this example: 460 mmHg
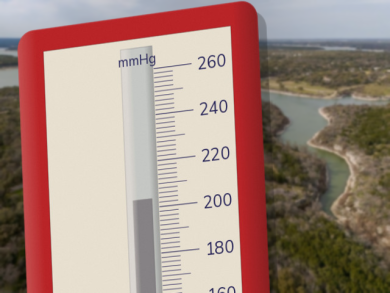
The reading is 204 mmHg
